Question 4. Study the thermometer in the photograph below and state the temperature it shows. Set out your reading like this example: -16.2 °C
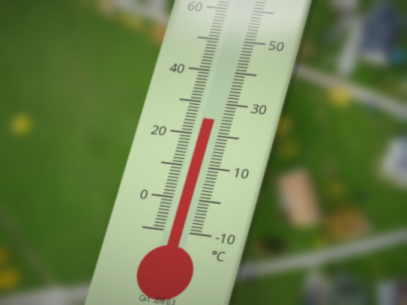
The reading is 25 °C
